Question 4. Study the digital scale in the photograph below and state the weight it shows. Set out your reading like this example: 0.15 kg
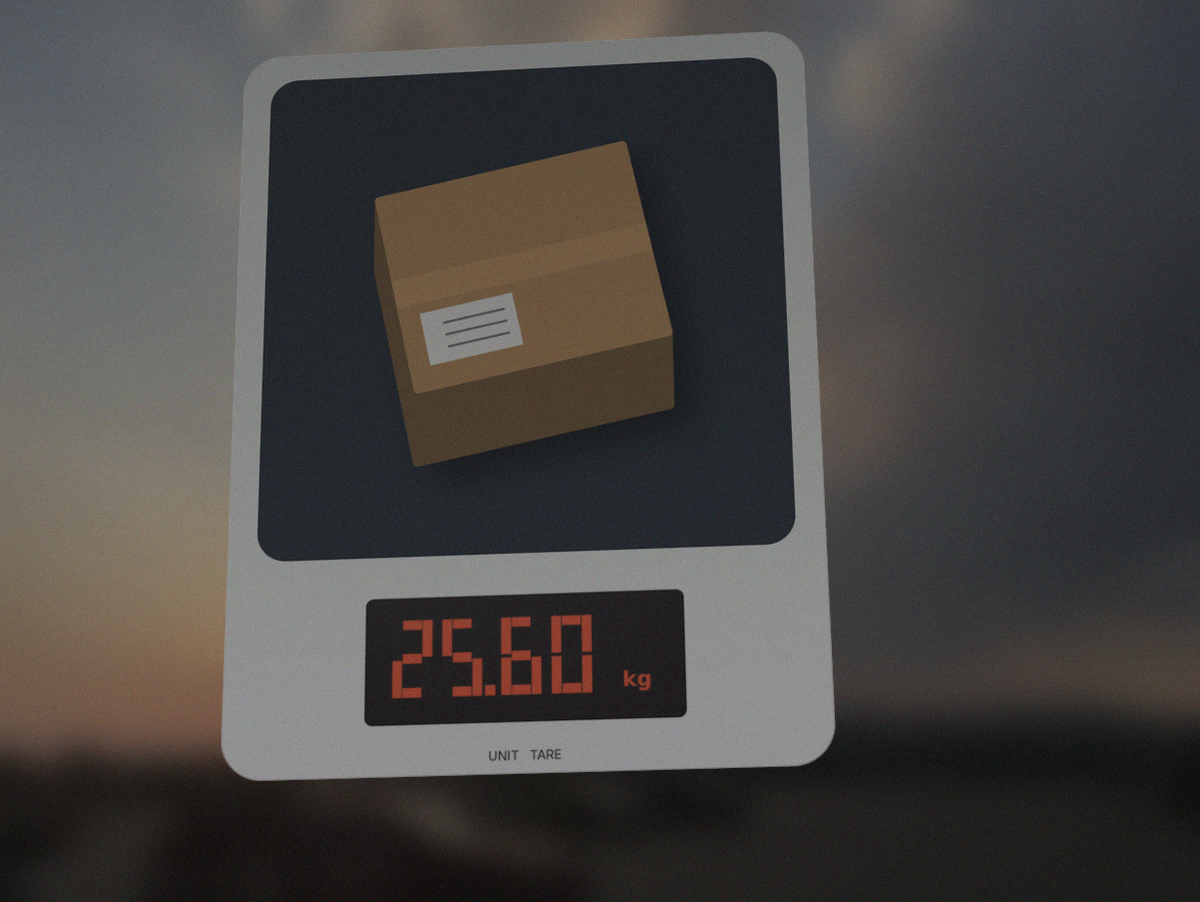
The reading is 25.60 kg
